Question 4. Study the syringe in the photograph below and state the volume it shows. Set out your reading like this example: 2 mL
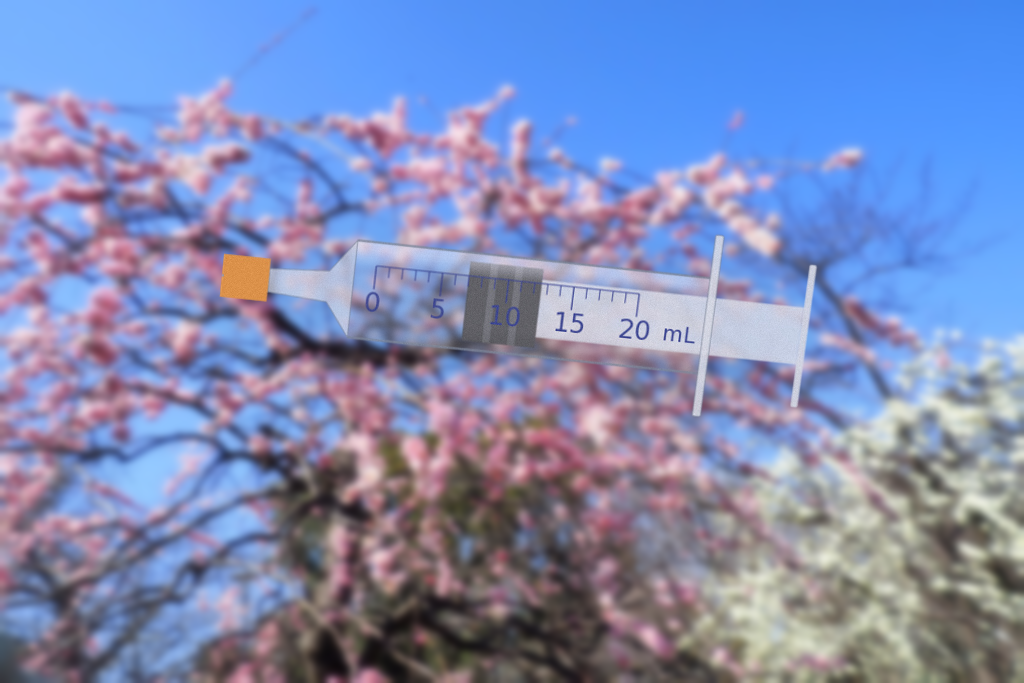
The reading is 7 mL
